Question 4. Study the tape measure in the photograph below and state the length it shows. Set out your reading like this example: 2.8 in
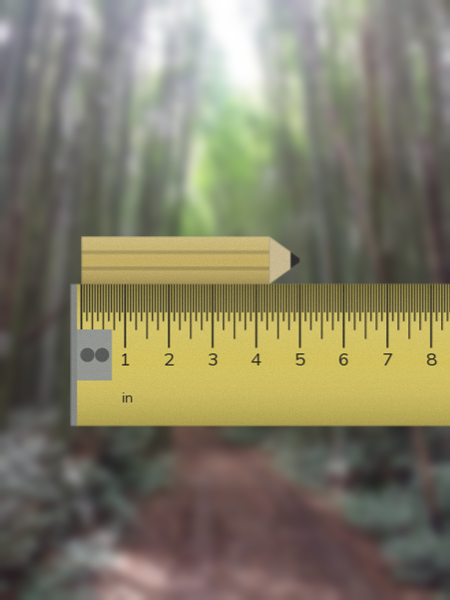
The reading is 5 in
